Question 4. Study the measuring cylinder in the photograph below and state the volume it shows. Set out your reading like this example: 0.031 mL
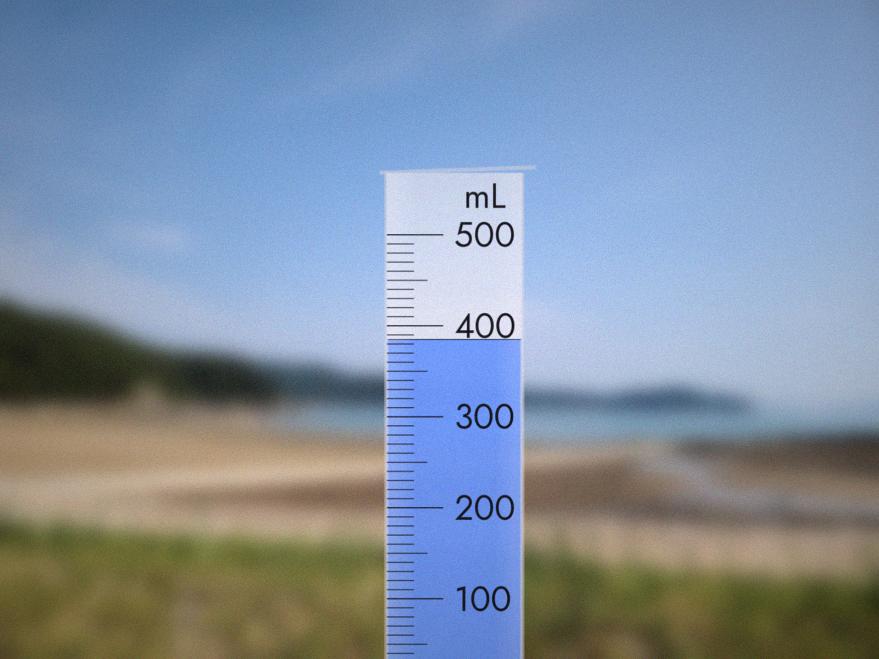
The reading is 385 mL
